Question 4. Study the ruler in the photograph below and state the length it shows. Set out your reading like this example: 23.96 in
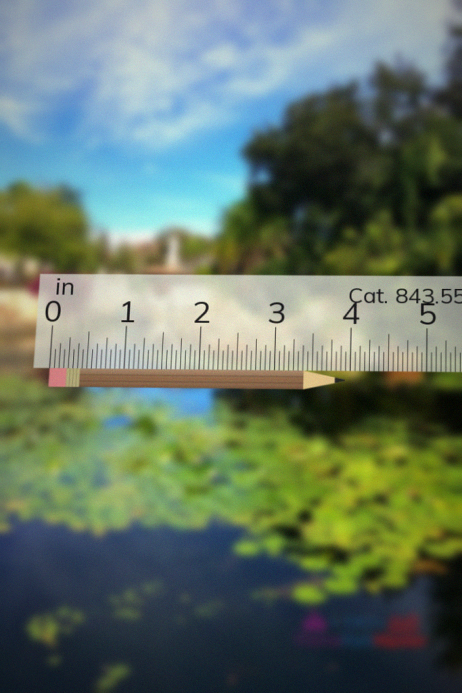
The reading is 3.9375 in
